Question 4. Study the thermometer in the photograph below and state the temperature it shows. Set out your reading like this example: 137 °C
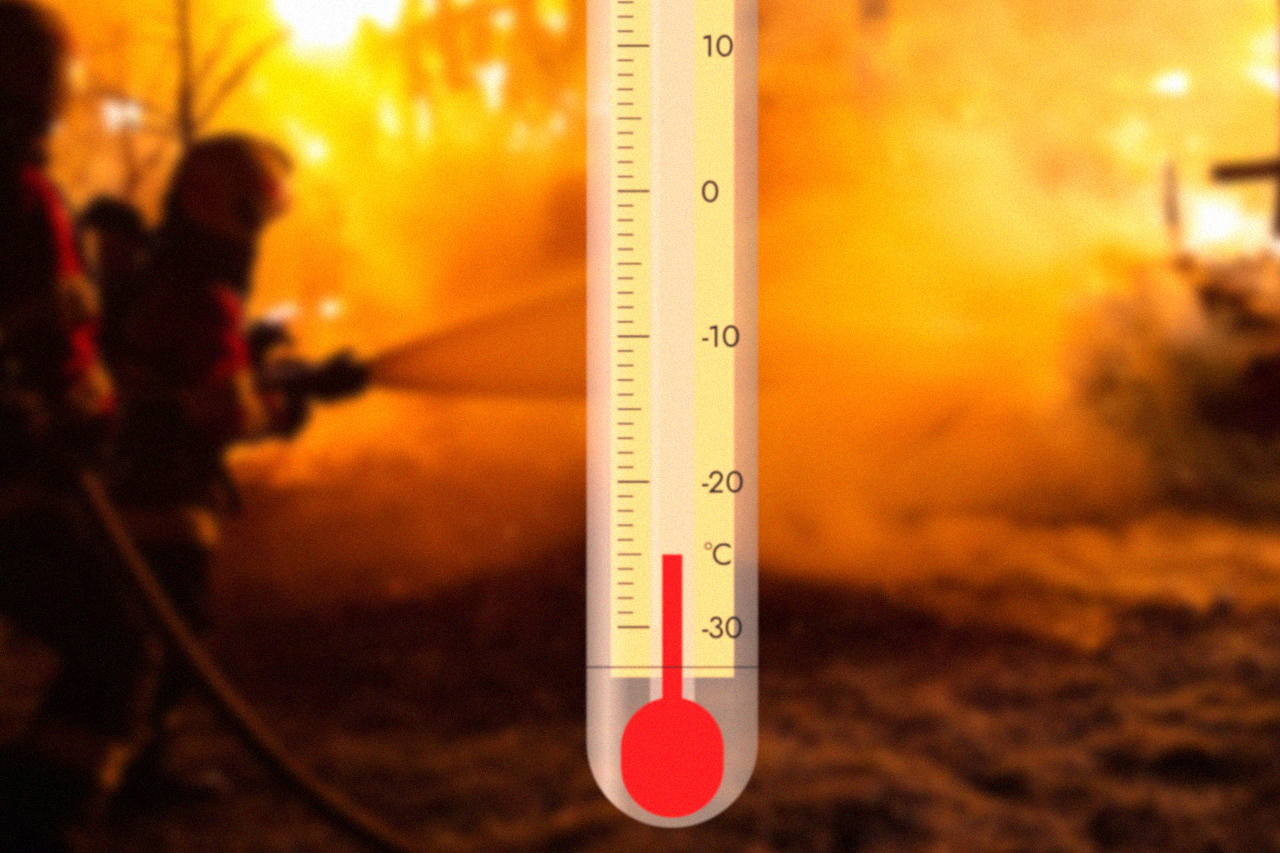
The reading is -25 °C
